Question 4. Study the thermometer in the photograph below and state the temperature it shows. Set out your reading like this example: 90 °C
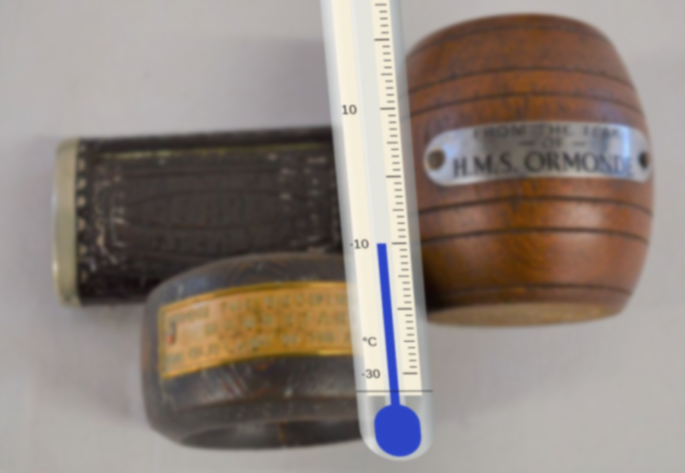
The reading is -10 °C
